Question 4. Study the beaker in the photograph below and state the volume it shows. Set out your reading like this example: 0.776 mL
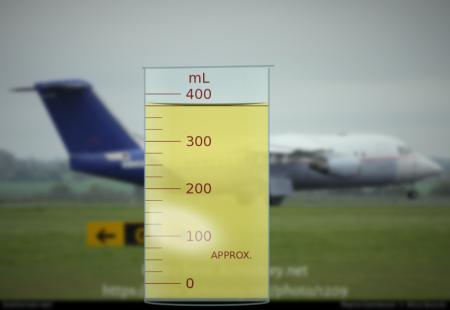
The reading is 375 mL
